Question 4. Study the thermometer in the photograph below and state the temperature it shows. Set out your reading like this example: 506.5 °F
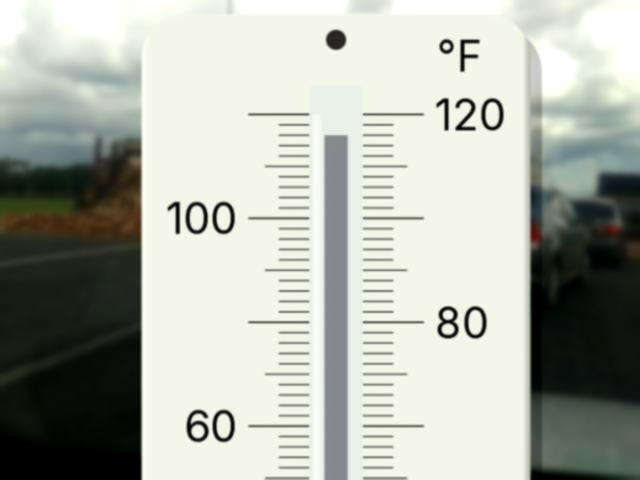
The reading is 116 °F
